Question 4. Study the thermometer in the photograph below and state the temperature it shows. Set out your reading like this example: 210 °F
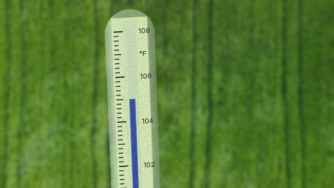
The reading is 105 °F
